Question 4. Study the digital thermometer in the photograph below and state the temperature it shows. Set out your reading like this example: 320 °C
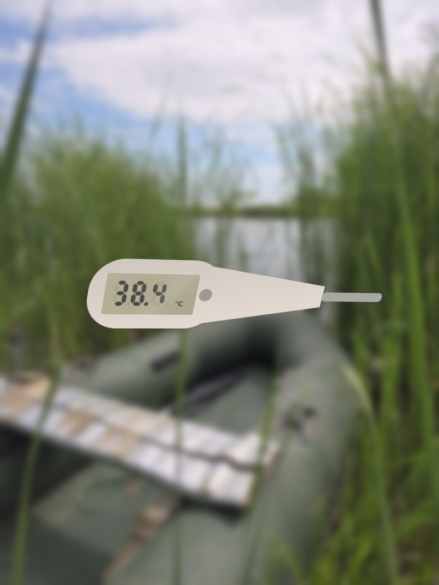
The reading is 38.4 °C
